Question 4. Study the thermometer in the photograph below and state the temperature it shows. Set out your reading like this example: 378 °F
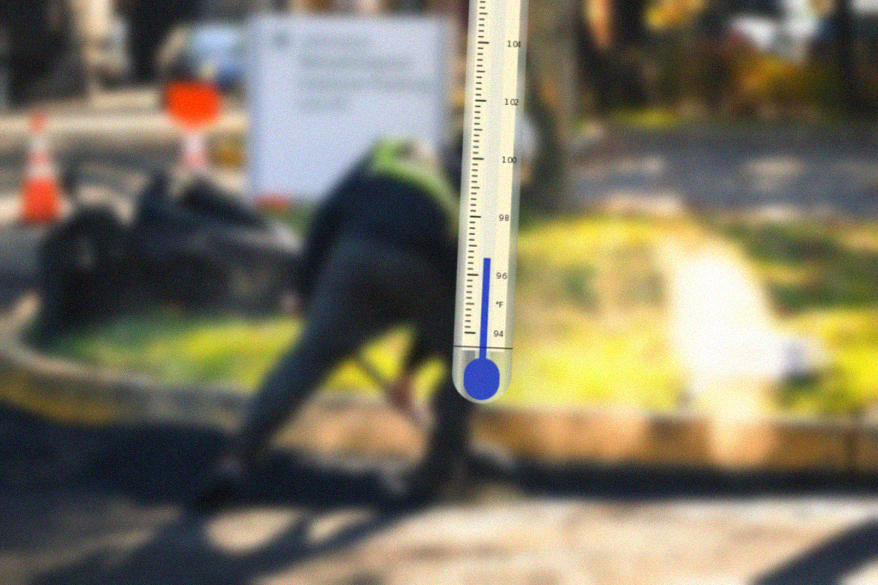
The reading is 96.6 °F
